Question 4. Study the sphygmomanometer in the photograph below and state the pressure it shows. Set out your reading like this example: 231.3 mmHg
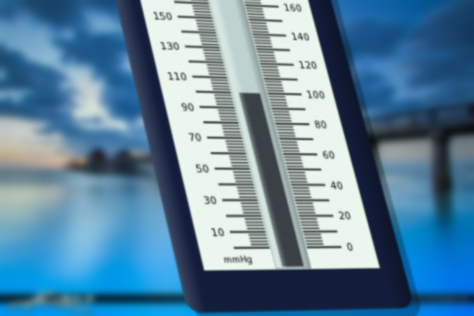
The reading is 100 mmHg
